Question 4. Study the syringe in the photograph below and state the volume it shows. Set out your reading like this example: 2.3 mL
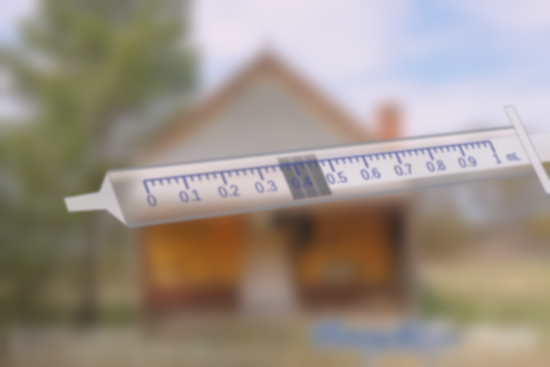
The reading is 0.36 mL
